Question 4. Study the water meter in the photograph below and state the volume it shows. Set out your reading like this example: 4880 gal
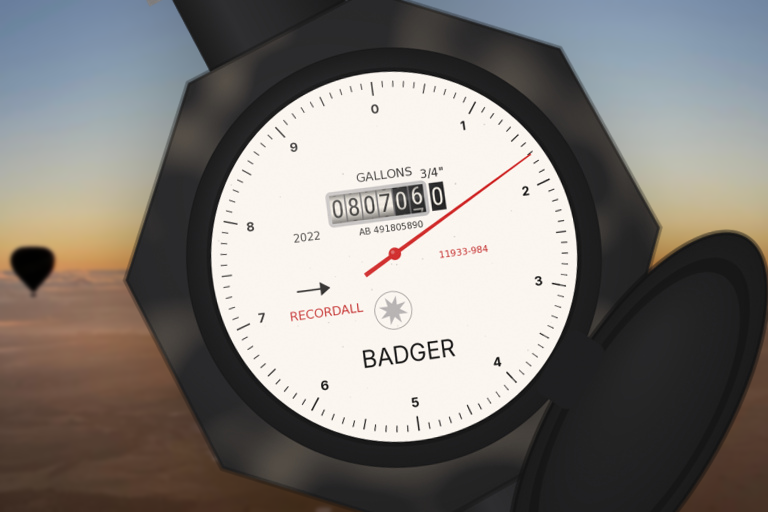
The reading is 807061.7 gal
